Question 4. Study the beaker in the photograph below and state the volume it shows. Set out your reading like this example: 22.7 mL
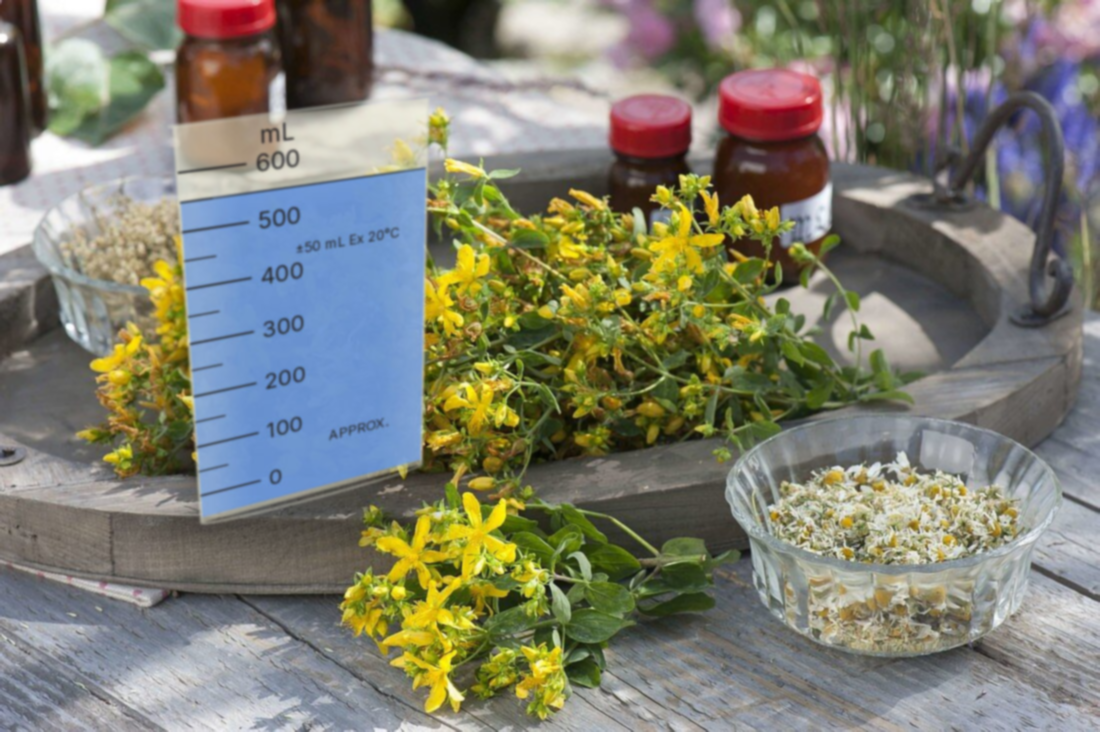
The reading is 550 mL
